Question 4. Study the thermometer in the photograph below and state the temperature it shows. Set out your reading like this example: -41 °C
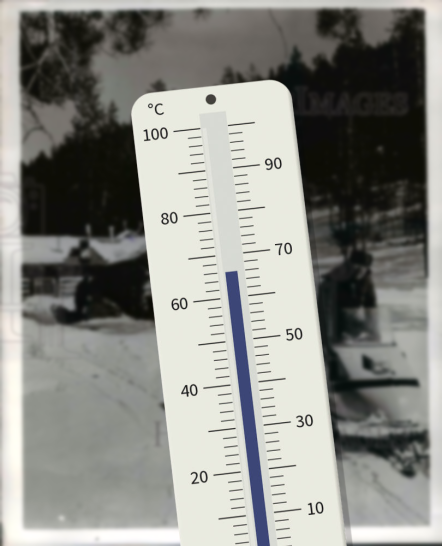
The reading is 66 °C
